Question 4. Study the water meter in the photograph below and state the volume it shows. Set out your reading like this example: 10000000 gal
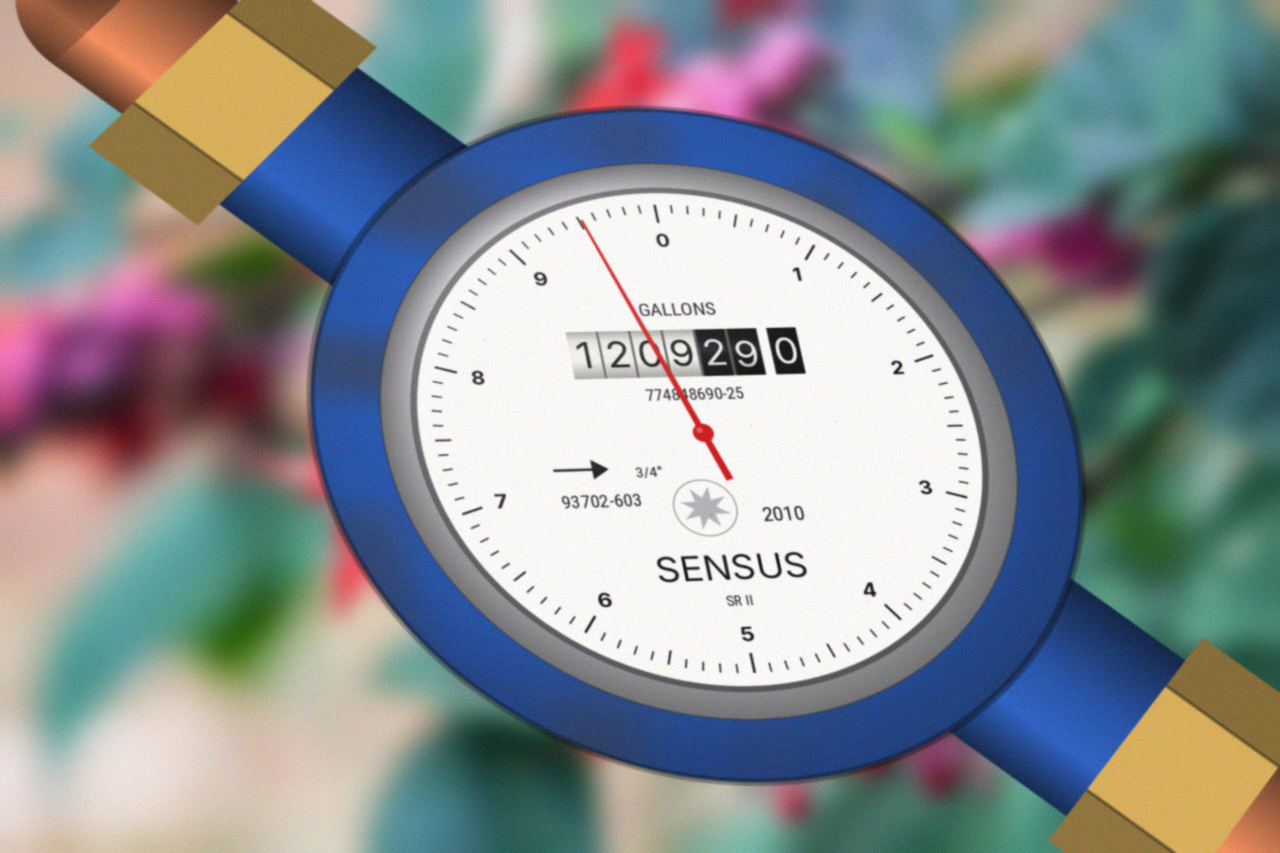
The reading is 1209289.5 gal
